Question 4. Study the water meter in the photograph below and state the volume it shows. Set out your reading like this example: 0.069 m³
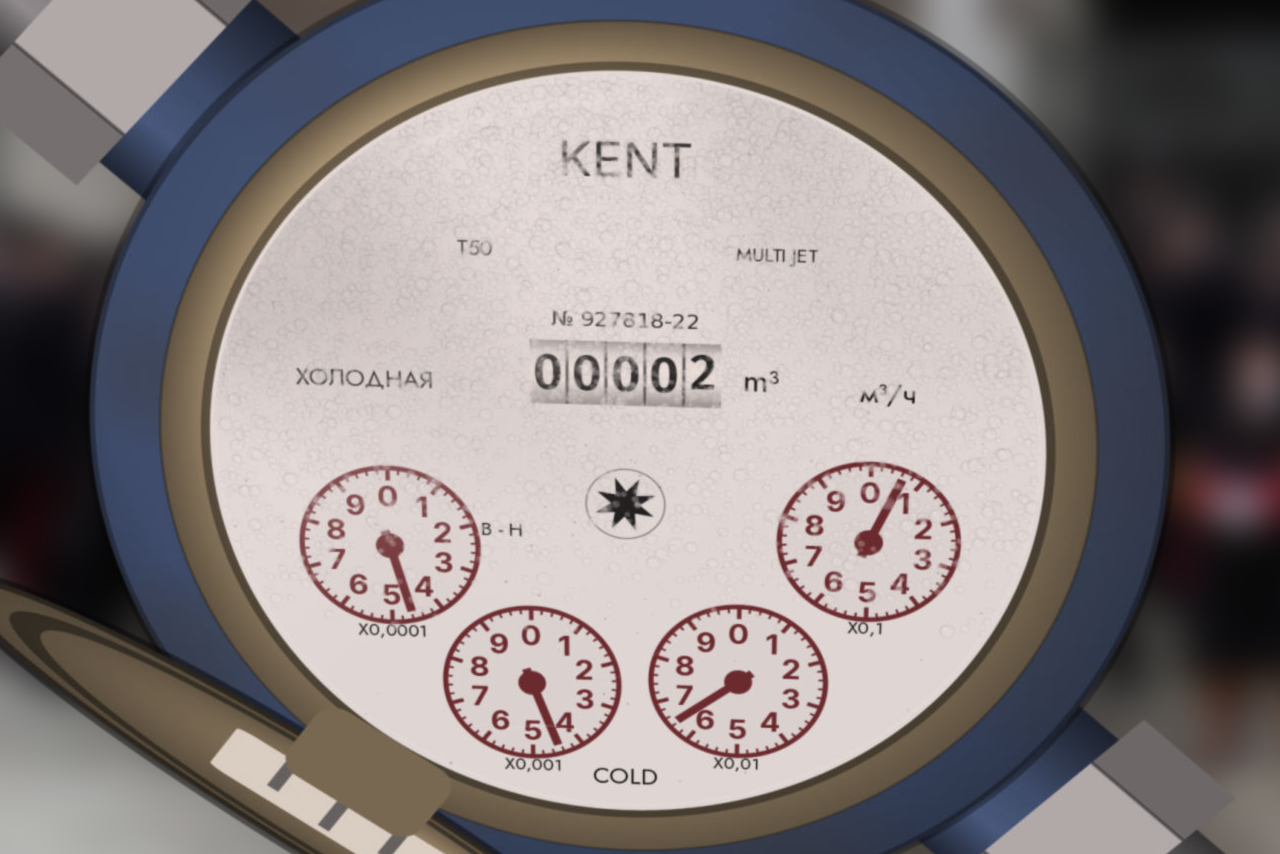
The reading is 2.0644 m³
